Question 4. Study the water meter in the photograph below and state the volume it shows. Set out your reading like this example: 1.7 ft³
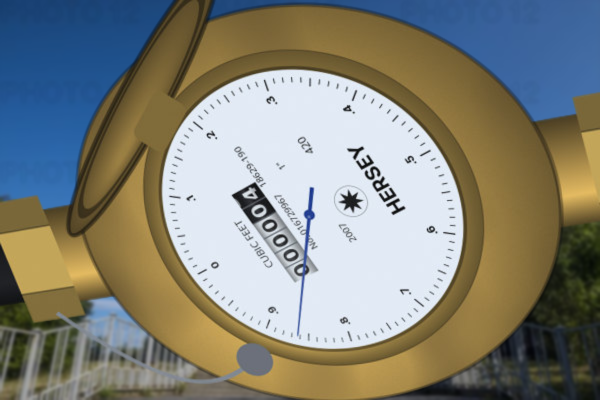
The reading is 3.86 ft³
